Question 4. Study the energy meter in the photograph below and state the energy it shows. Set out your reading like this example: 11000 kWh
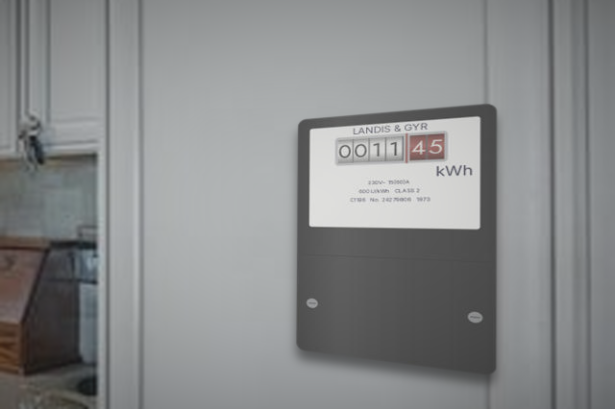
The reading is 11.45 kWh
